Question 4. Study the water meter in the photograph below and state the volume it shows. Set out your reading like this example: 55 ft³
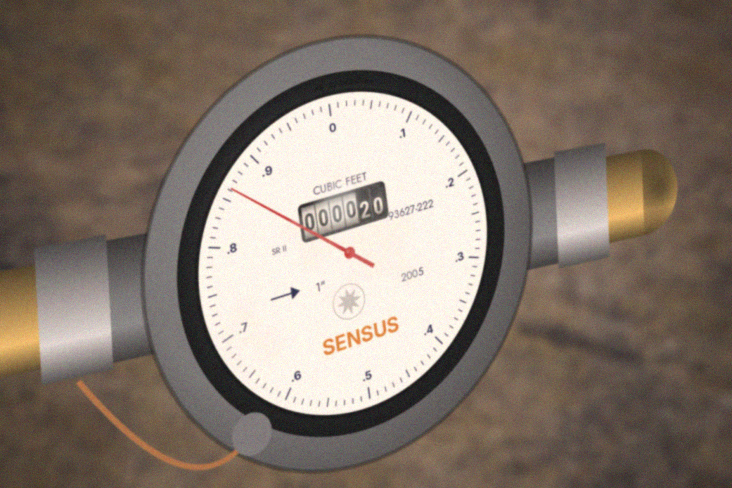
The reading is 19.86 ft³
